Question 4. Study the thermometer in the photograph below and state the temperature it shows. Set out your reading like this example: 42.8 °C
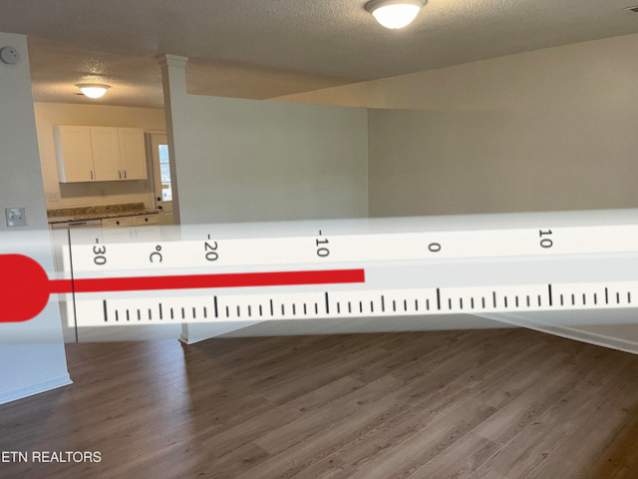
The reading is -6.5 °C
